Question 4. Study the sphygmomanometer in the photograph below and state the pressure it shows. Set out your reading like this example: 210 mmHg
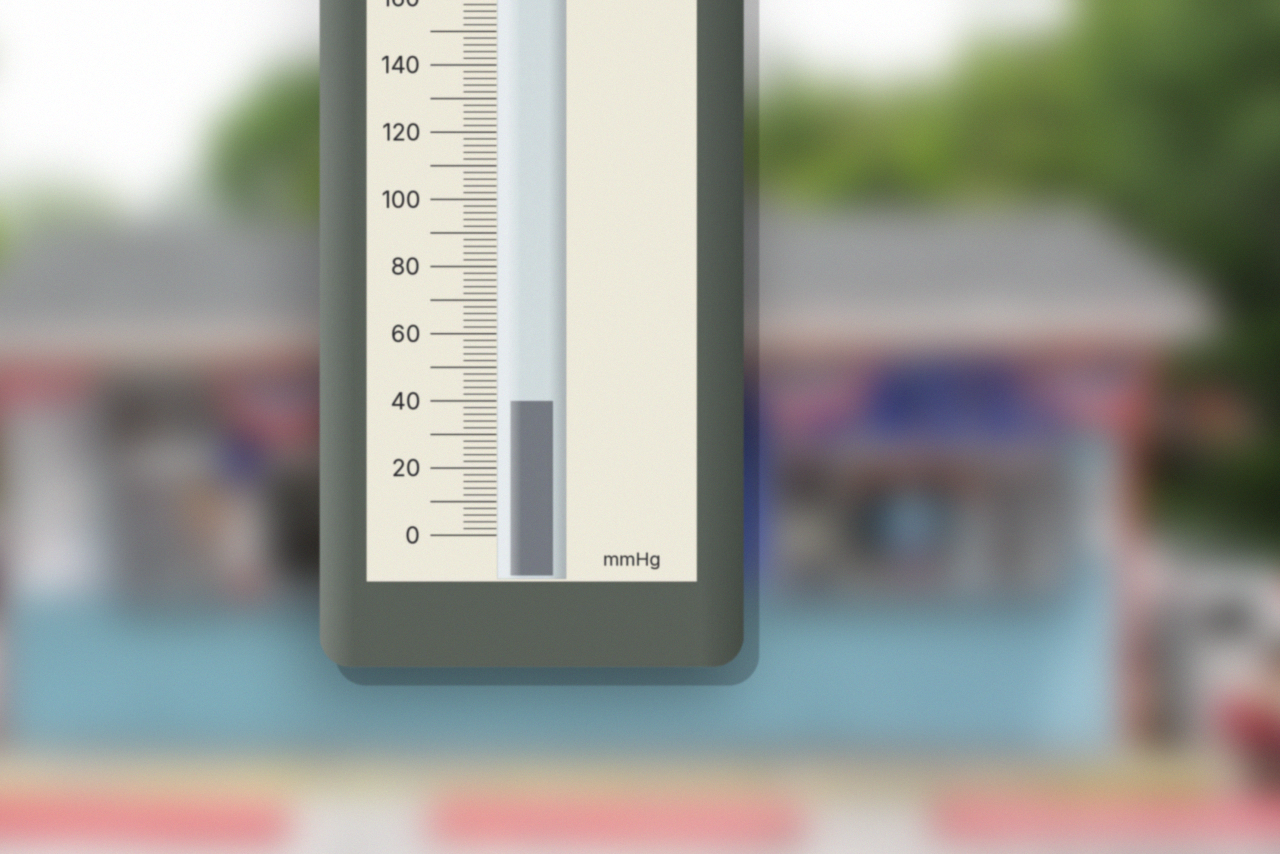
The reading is 40 mmHg
